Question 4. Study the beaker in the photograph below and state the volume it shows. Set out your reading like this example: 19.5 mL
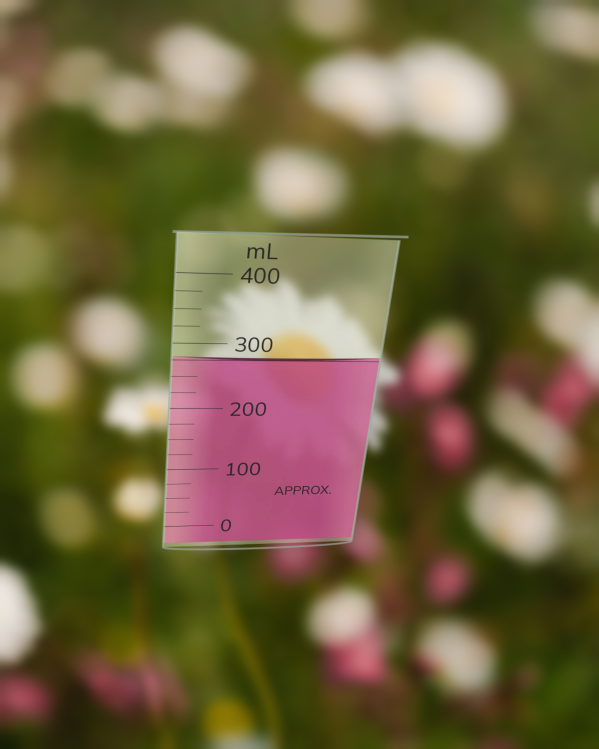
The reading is 275 mL
